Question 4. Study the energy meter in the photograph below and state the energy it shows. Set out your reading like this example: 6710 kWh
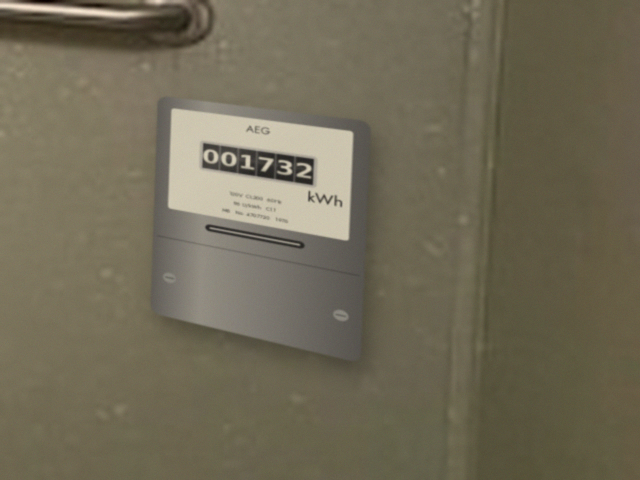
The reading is 1732 kWh
